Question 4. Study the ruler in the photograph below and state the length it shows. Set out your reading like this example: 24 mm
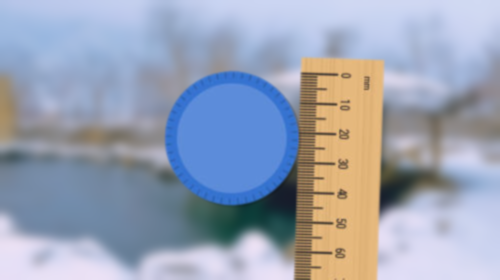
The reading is 45 mm
